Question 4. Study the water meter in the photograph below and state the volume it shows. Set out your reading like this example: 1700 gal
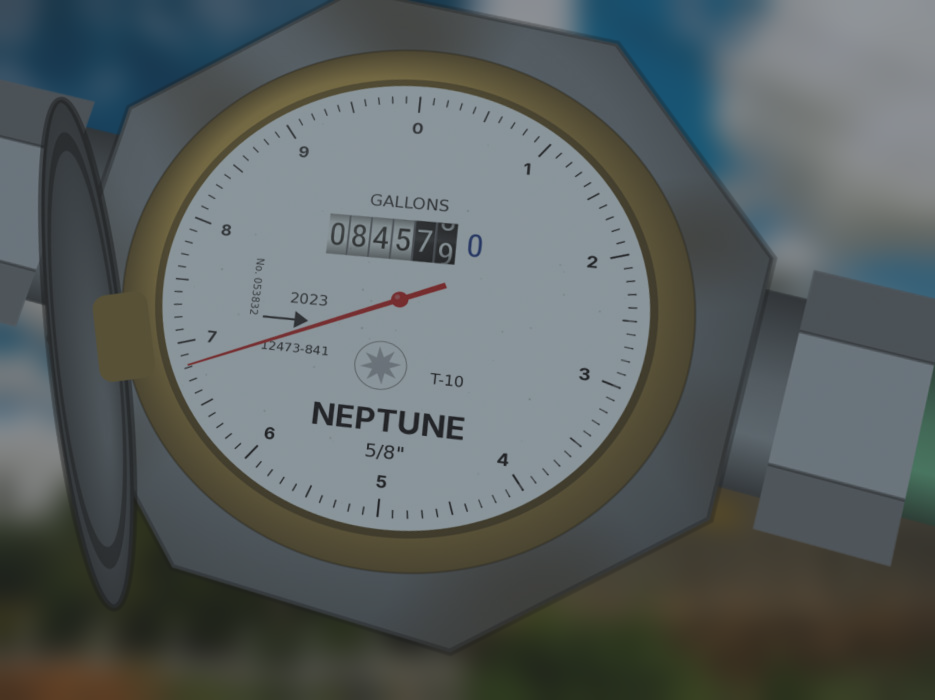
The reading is 845786.8 gal
